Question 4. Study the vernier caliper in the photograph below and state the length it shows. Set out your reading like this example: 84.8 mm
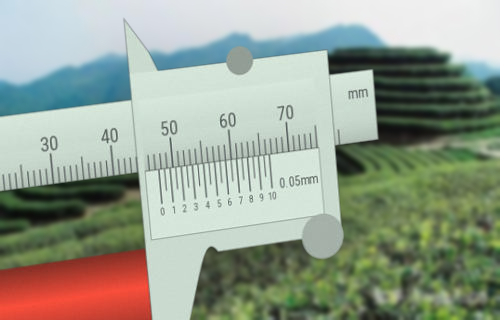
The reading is 47.6 mm
